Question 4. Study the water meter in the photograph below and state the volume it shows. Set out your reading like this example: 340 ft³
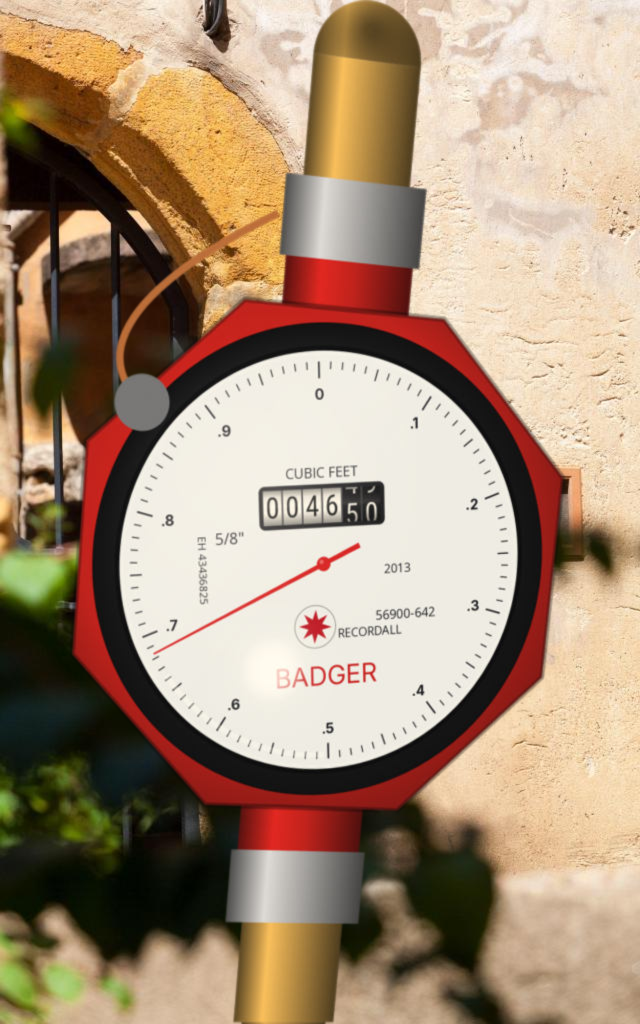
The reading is 4649.68 ft³
